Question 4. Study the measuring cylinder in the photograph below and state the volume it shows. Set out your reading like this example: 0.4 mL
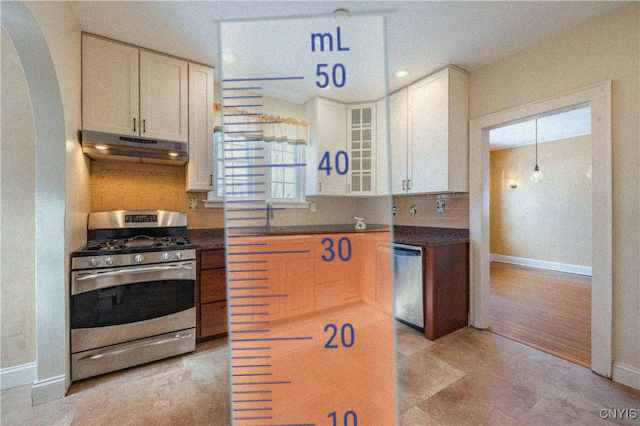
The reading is 32 mL
